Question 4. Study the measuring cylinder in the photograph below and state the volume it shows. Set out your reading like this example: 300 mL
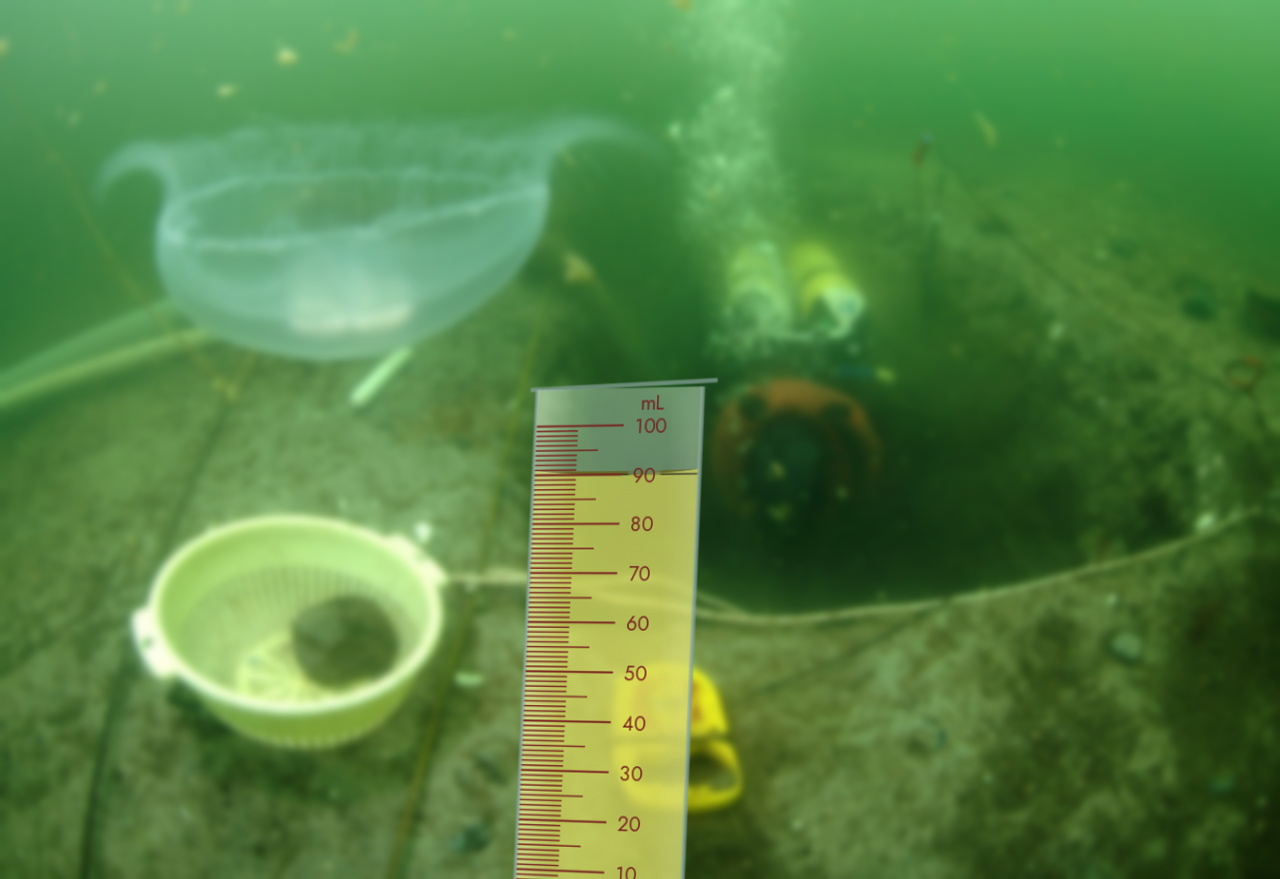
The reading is 90 mL
